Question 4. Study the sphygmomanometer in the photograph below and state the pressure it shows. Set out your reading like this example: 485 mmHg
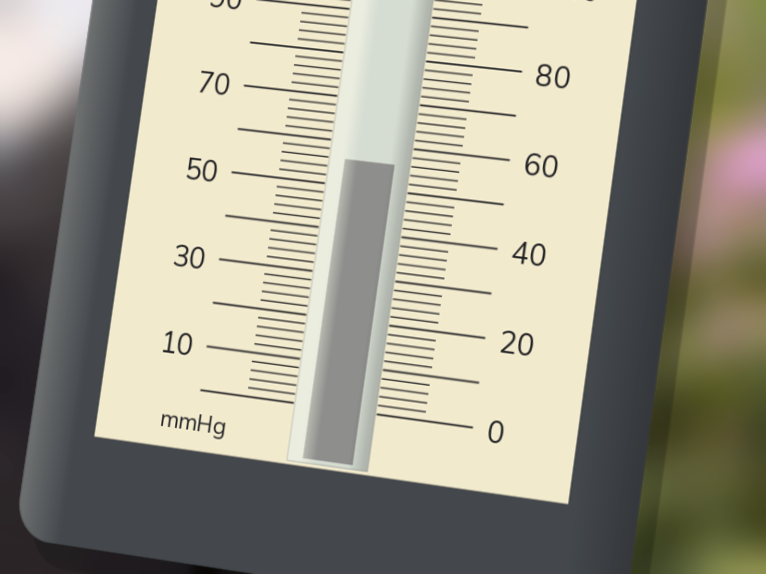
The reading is 56 mmHg
